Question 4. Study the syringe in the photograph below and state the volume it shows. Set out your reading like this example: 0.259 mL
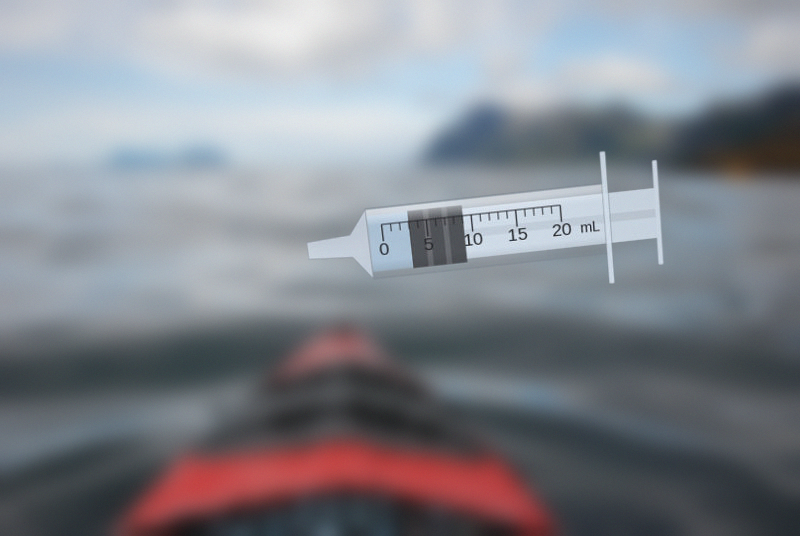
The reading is 3 mL
